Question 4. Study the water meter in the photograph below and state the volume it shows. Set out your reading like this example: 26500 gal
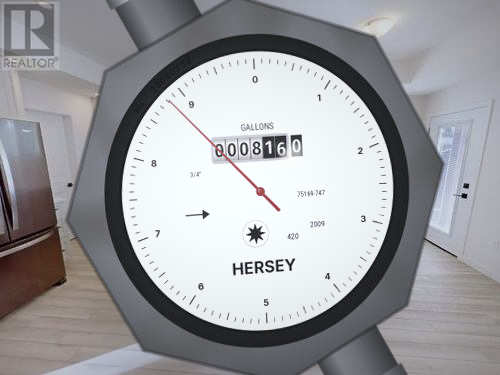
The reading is 8158.8 gal
